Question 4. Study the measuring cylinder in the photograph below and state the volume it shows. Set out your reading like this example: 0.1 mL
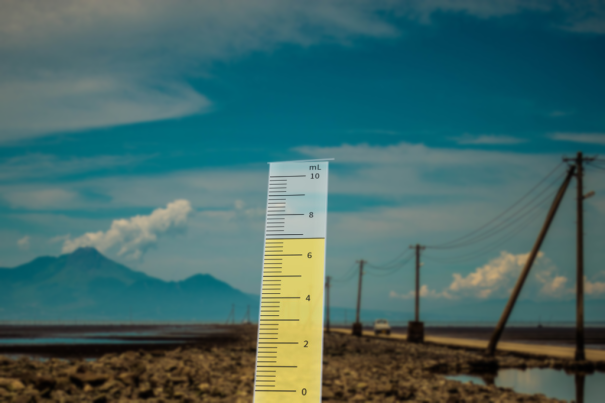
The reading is 6.8 mL
